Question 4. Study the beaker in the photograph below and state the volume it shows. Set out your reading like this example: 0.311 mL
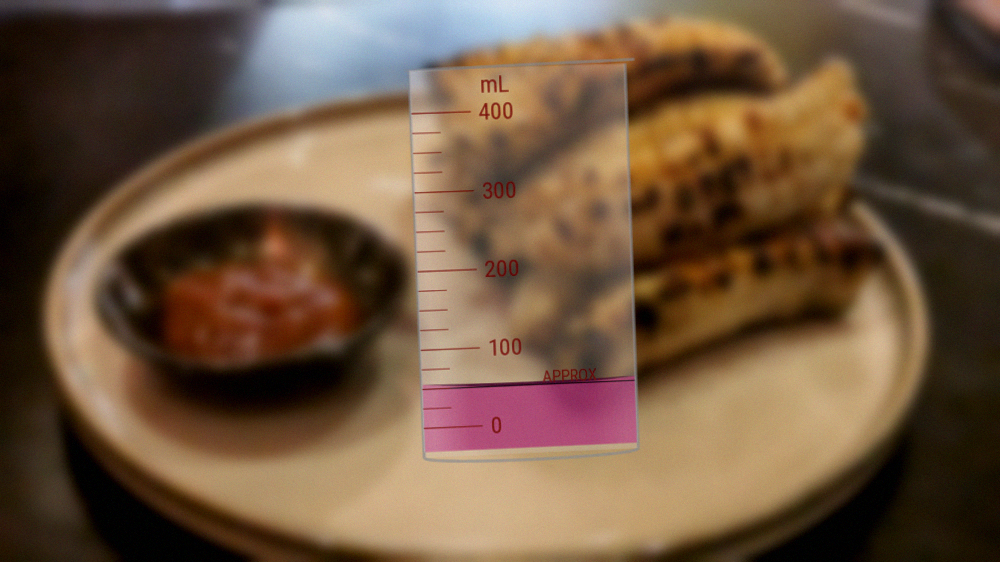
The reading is 50 mL
